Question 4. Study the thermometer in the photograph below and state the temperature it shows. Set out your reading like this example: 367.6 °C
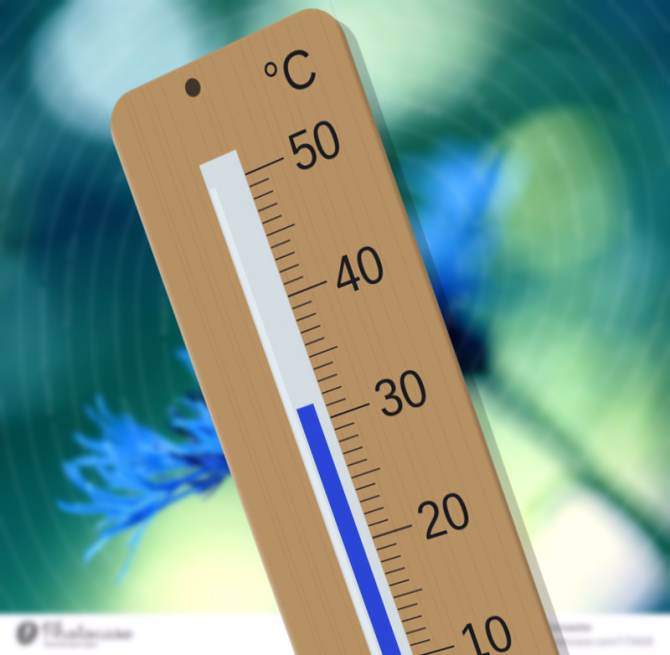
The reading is 31.5 °C
